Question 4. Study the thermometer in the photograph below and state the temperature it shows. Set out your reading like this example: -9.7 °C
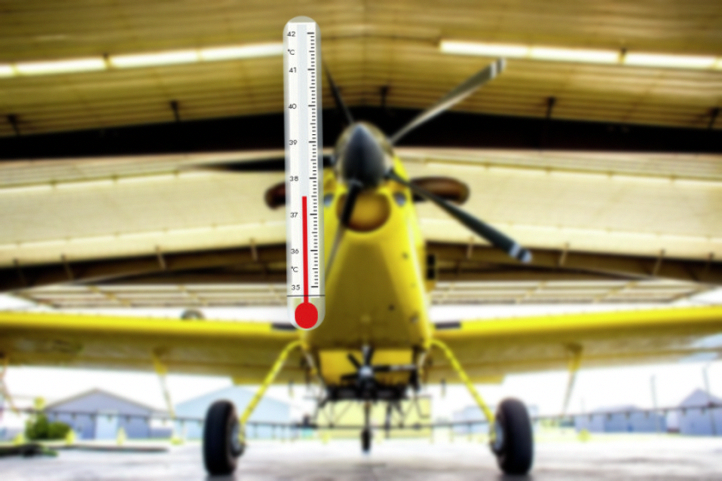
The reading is 37.5 °C
